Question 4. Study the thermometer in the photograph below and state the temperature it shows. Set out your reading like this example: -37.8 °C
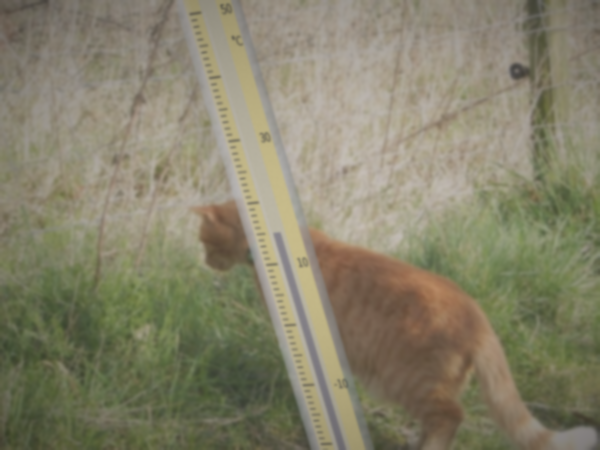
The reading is 15 °C
